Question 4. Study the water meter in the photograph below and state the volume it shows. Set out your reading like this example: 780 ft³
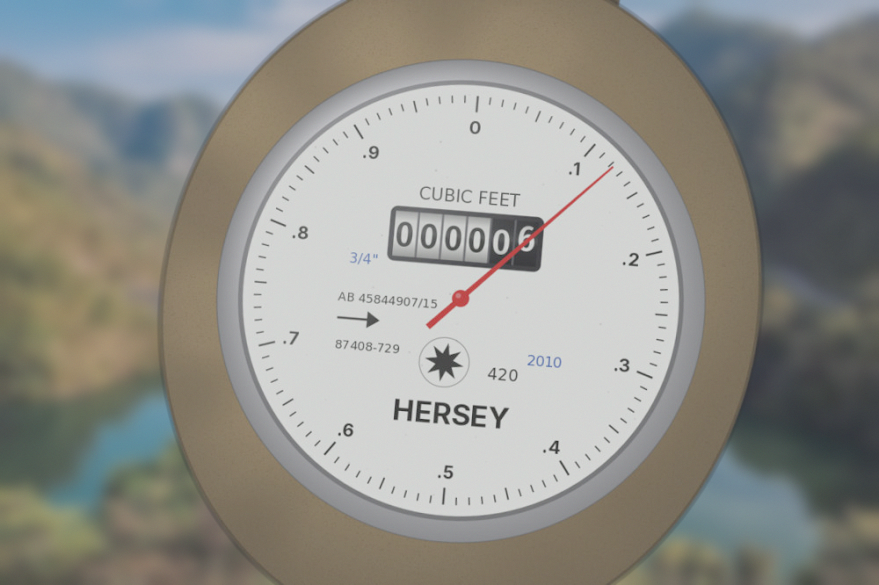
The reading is 6.12 ft³
